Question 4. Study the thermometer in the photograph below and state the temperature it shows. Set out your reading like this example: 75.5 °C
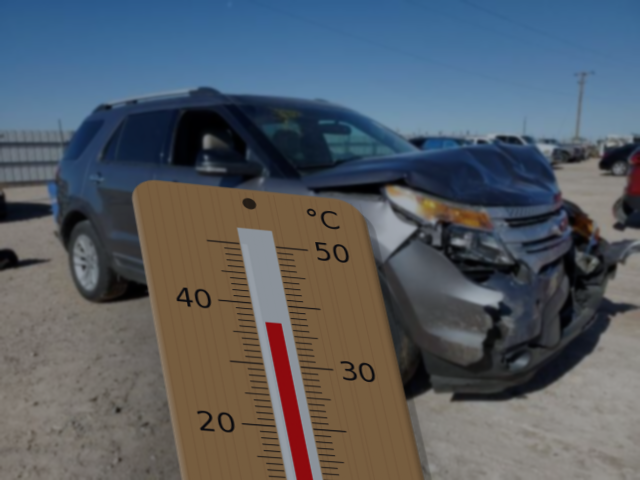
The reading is 37 °C
